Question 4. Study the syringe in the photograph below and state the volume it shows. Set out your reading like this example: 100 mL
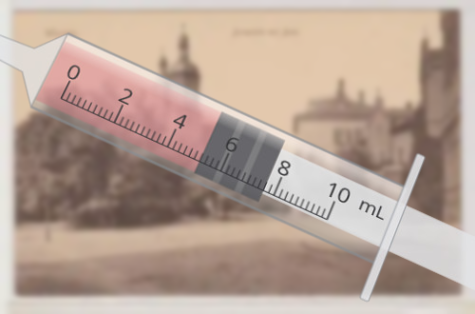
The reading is 5.2 mL
